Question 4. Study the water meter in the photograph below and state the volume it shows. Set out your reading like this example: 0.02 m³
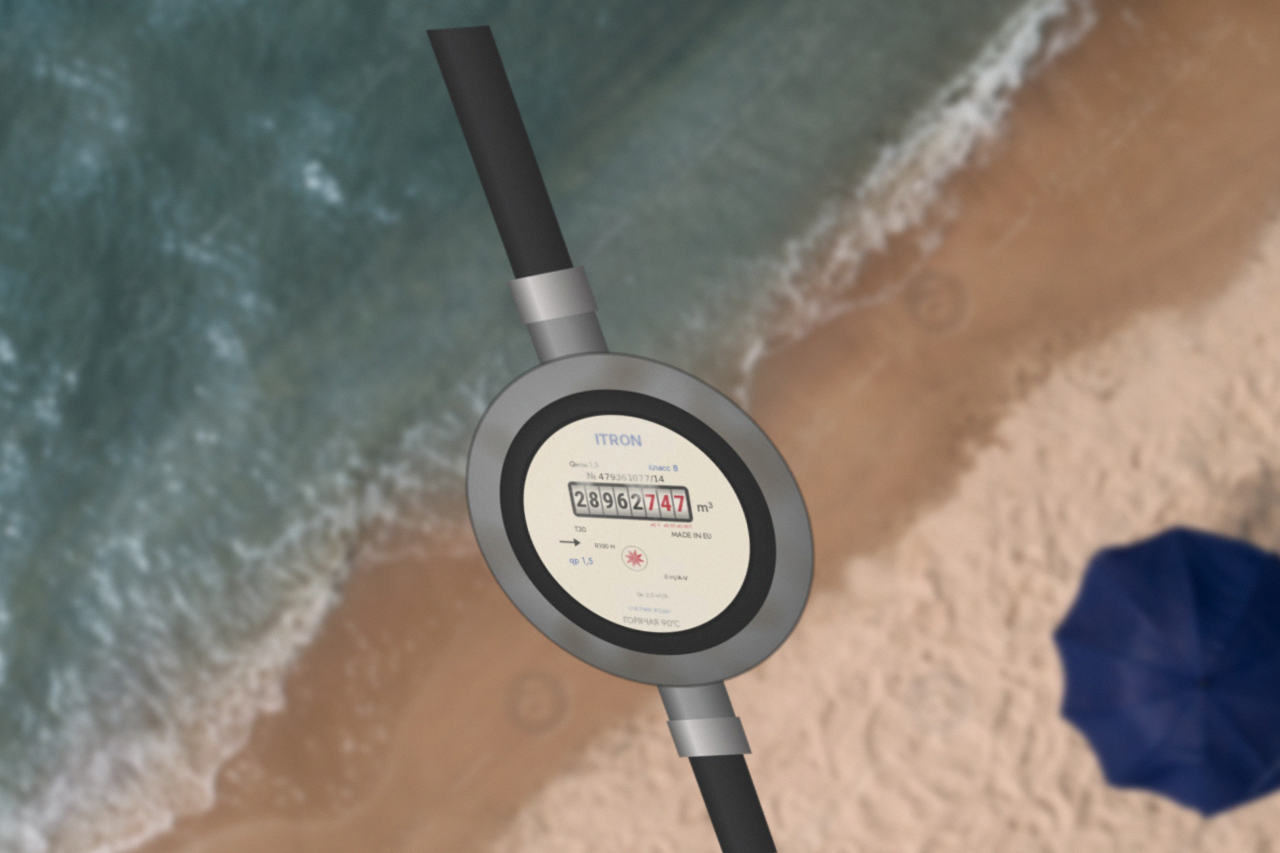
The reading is 28962.747 m³
